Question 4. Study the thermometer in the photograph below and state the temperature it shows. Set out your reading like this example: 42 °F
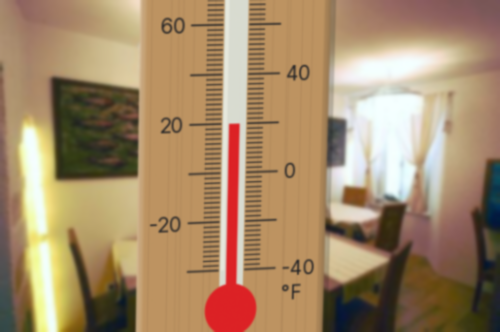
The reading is 20 °F
